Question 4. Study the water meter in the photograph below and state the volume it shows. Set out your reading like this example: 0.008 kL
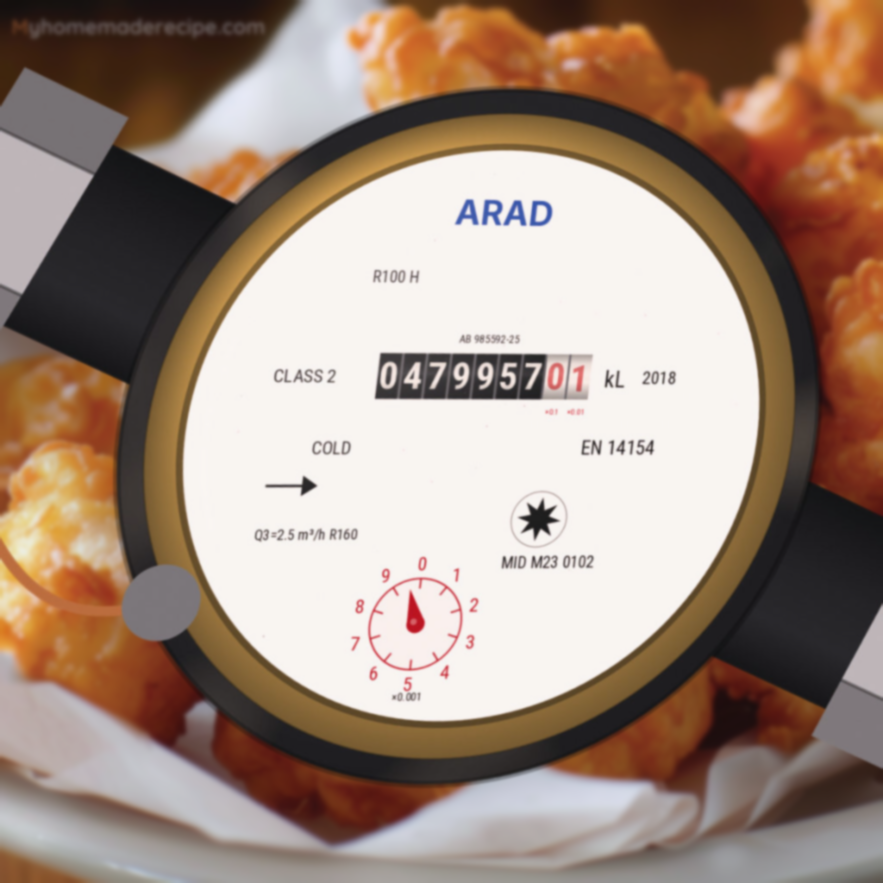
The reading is 479957.009 kL
